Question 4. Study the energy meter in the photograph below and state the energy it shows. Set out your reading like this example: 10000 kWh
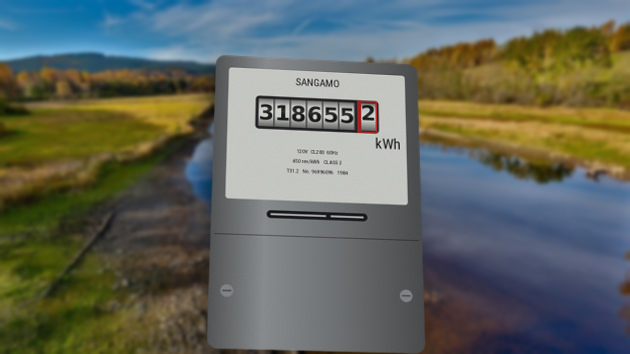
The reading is 318655.2 kWh
